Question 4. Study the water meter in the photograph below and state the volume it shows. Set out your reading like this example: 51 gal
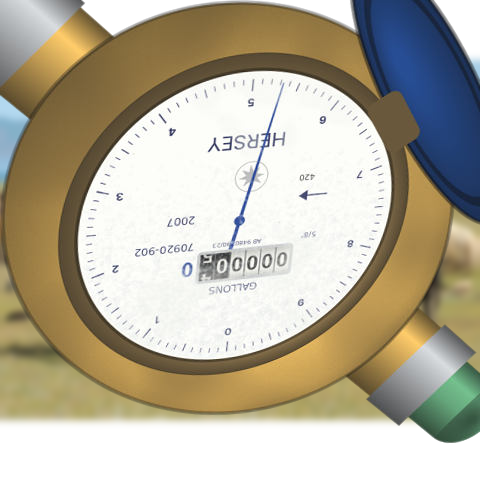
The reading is 45.3 gal
